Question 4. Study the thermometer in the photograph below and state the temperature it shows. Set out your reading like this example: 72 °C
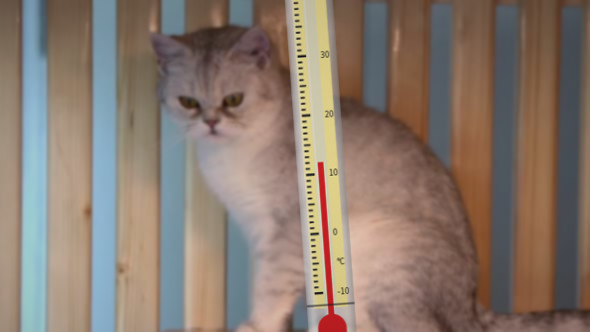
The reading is 12 °C
